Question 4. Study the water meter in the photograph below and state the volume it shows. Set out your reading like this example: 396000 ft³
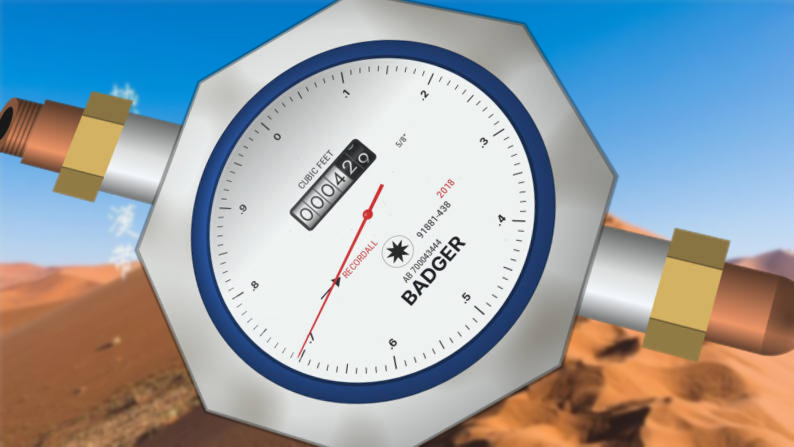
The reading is 428.70 ft³
